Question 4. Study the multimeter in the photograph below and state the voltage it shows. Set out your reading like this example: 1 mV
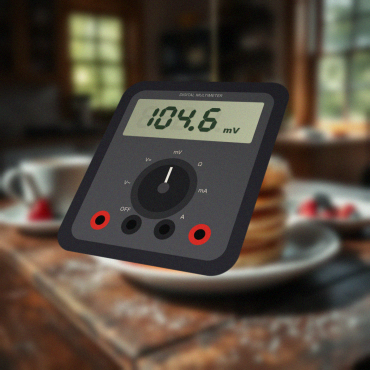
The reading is 104.6 mV
